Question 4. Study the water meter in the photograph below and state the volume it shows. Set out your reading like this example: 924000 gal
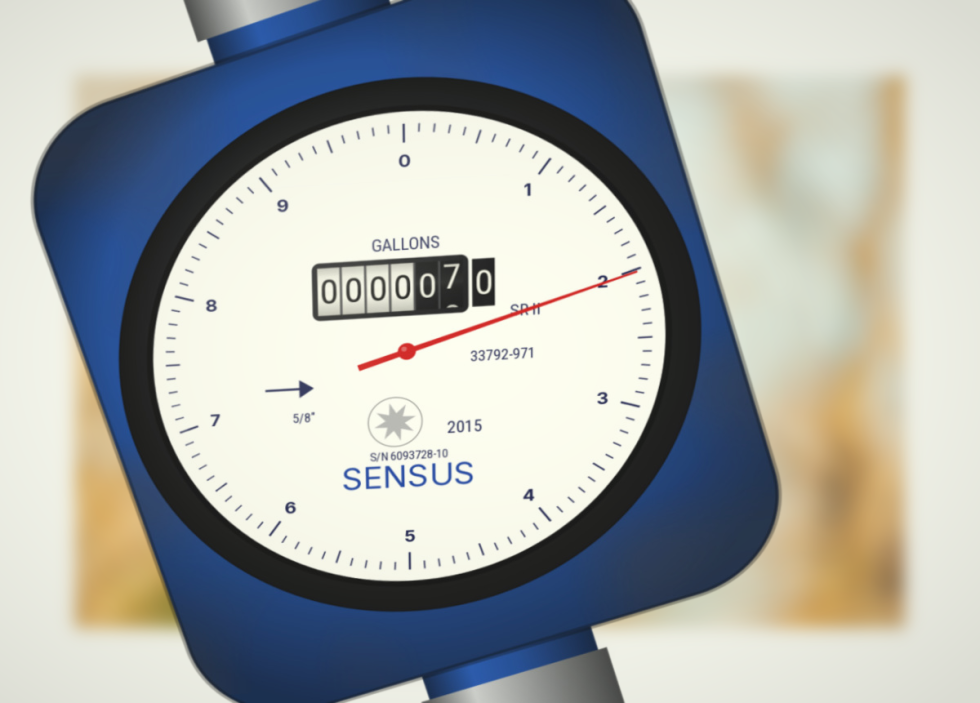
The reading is 72.0 gal
